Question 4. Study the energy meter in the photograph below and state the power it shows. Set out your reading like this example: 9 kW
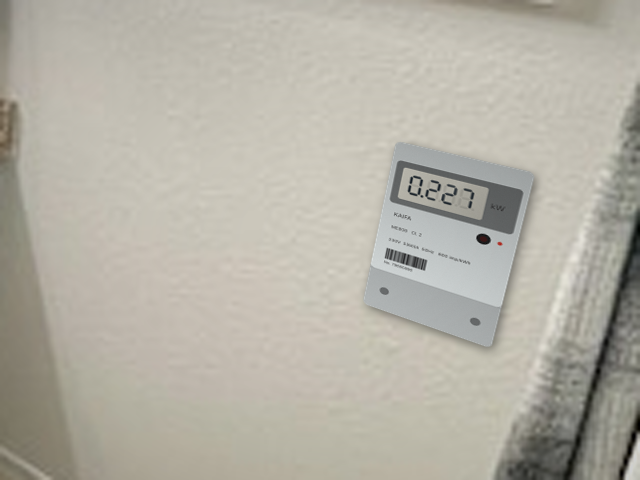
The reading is 0.227 kW
